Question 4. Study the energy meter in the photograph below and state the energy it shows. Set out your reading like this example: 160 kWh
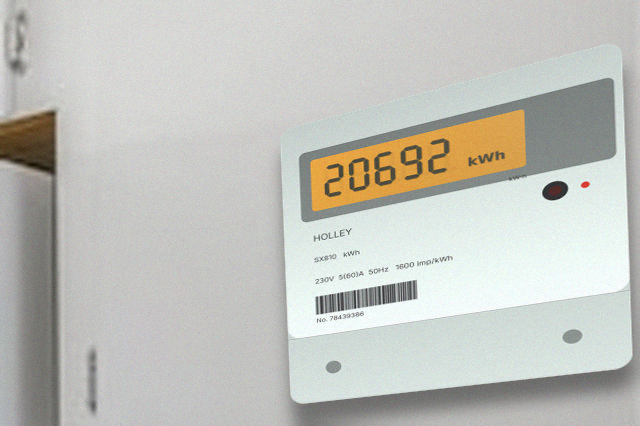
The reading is 20692 kWh
